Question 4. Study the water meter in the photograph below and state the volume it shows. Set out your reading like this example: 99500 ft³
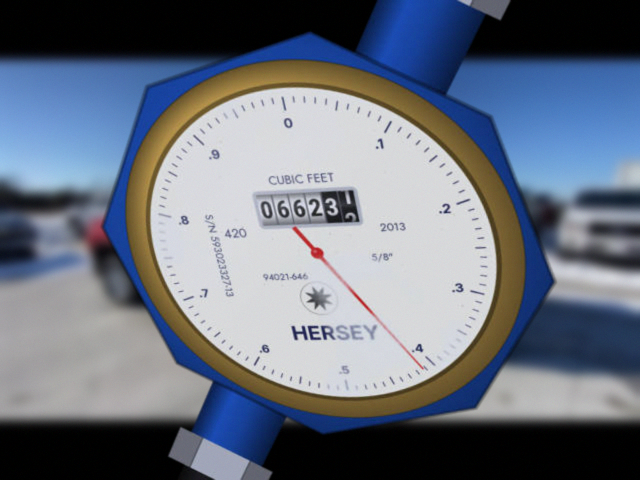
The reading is 66231.41 ft³
